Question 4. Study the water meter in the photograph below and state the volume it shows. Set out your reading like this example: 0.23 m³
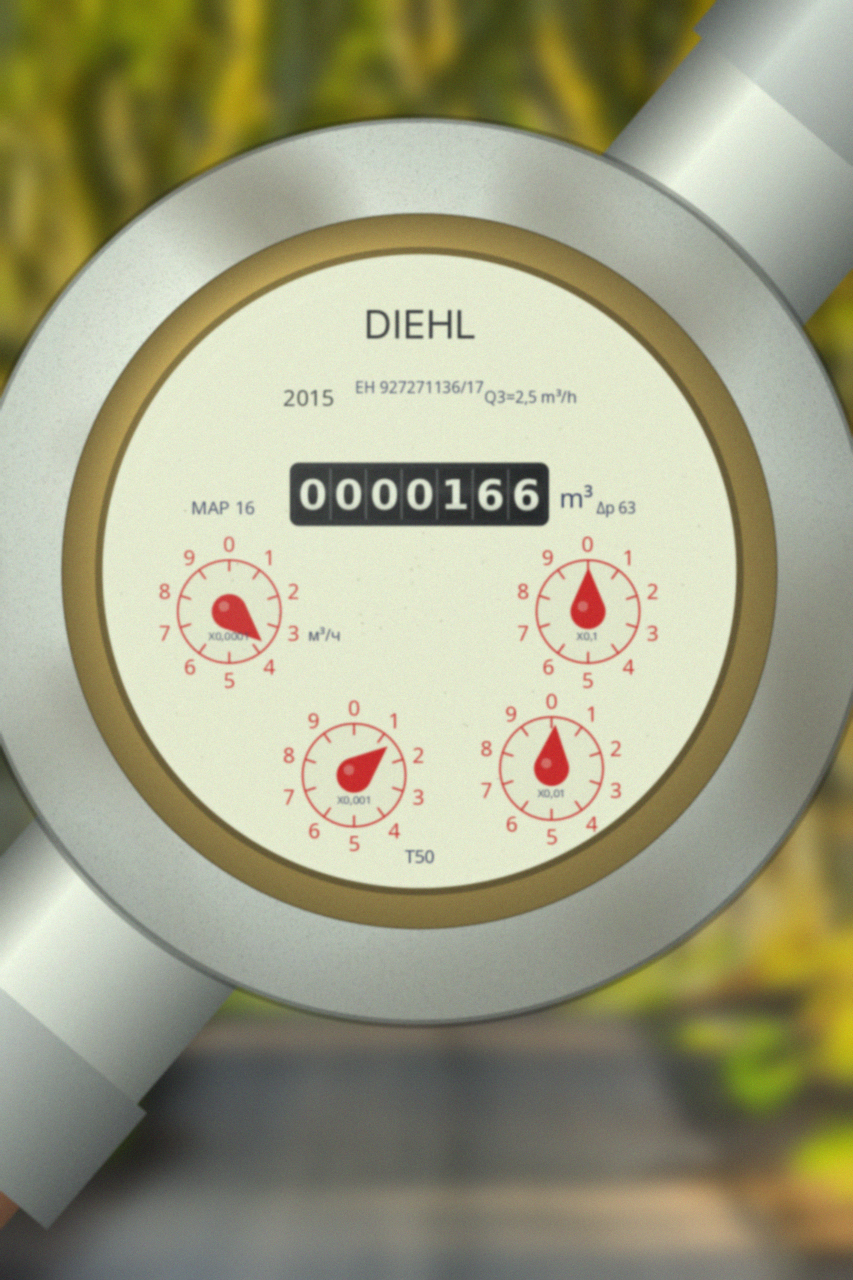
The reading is 166.0013 m³
